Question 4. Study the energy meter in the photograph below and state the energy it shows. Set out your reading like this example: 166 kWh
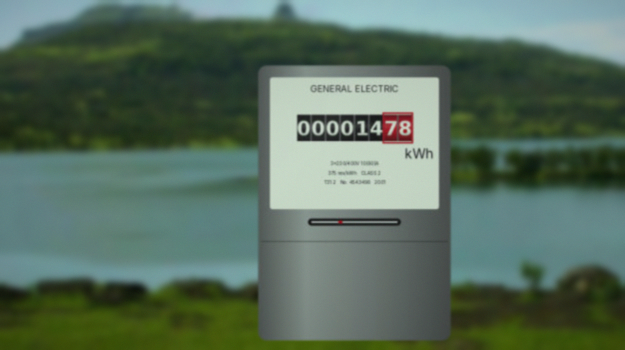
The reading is 14.78 kWh
